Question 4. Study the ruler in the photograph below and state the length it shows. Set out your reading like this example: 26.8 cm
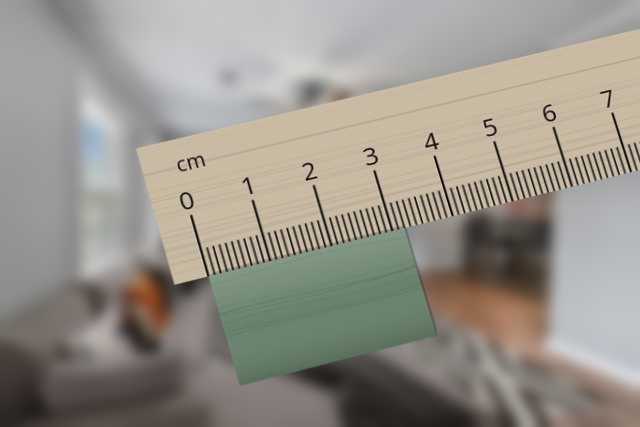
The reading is 3.2 cm
